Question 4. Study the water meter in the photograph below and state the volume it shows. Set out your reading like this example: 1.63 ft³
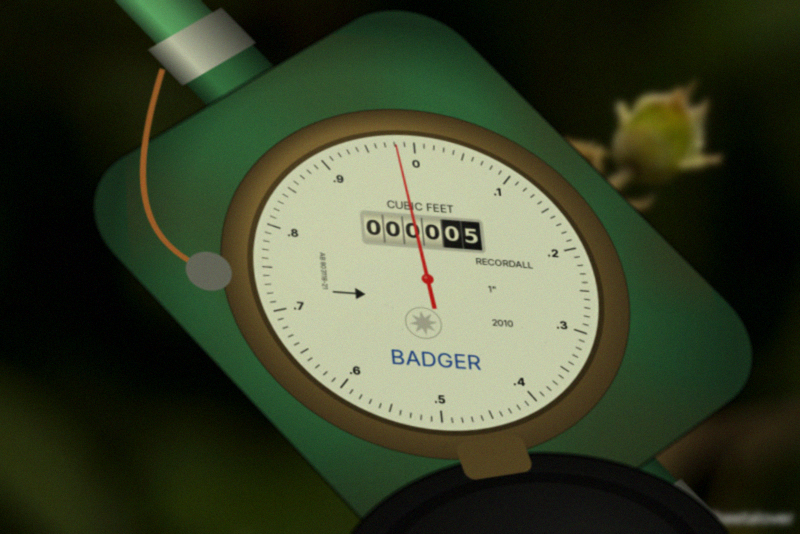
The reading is 4.98 ft³
